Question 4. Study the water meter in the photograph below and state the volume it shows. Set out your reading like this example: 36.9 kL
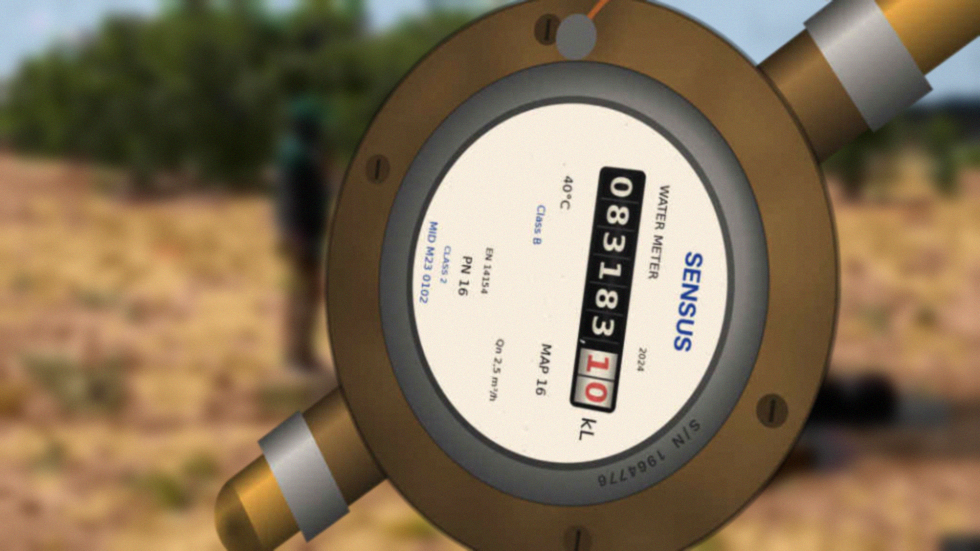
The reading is 83183.10 kL
